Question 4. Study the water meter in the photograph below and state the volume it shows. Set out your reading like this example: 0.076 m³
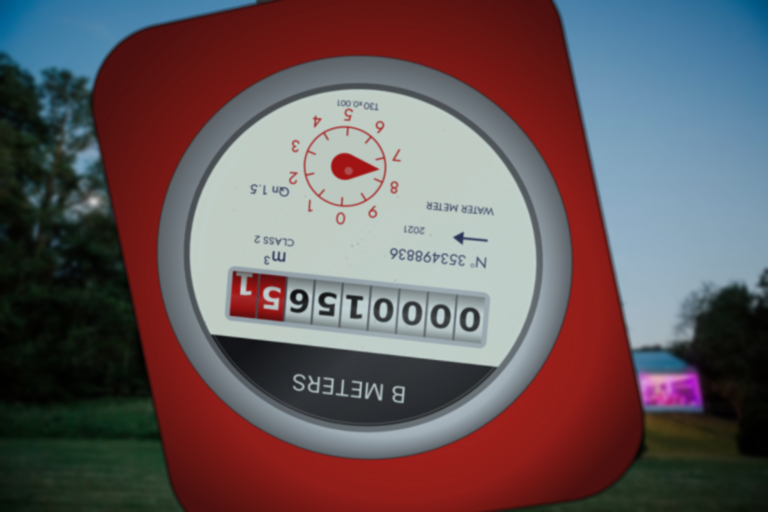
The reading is 156.507 m³
